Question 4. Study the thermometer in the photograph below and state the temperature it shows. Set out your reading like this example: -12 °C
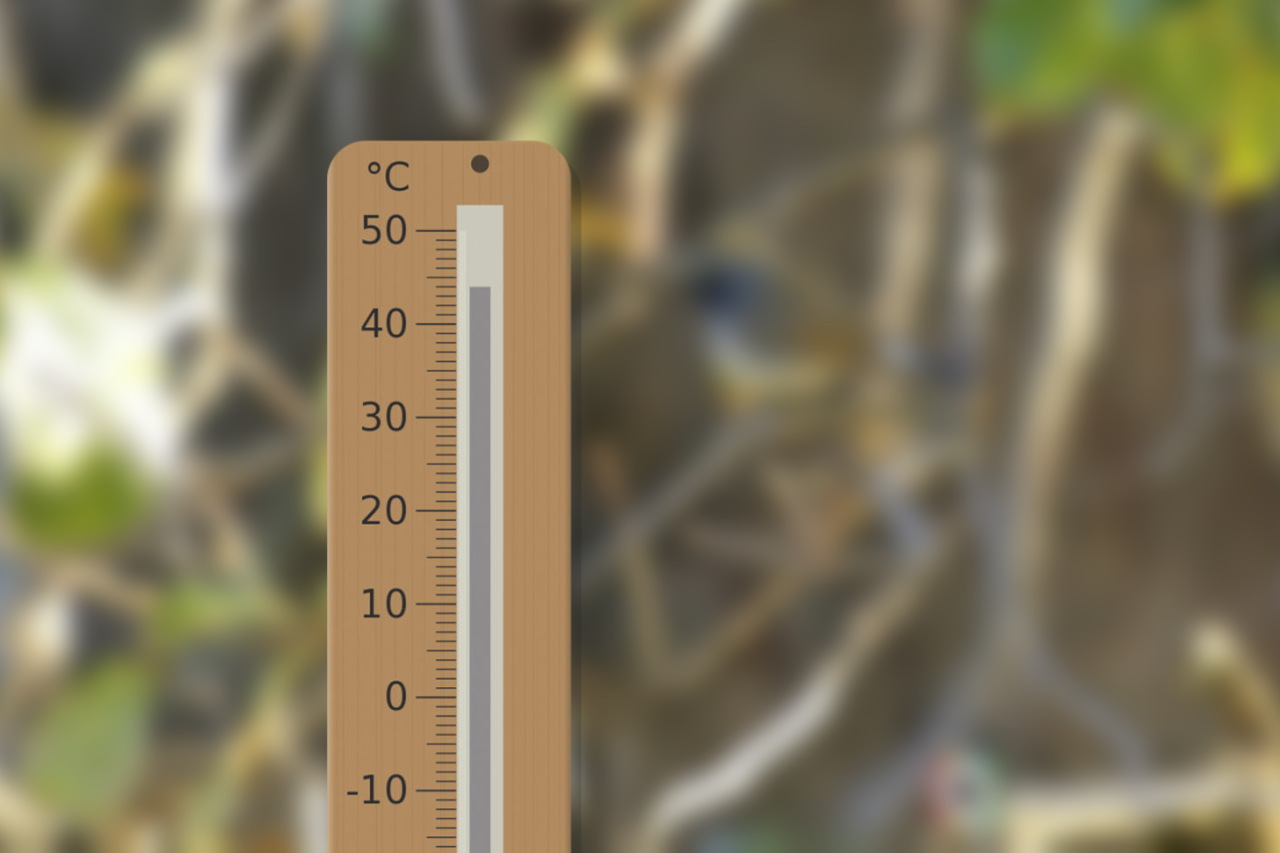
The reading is 44 °C
